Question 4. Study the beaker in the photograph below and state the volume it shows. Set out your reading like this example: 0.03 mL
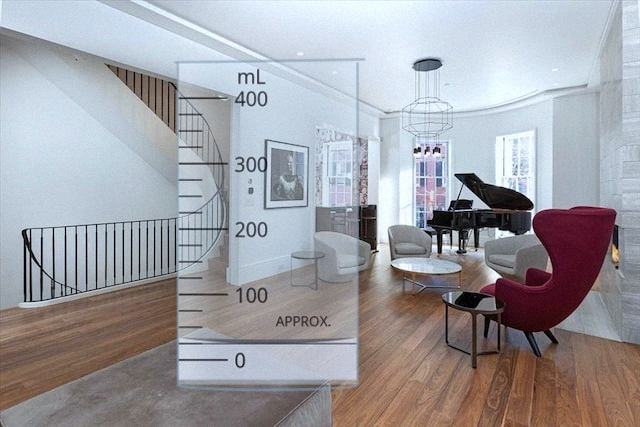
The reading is 25 mL
